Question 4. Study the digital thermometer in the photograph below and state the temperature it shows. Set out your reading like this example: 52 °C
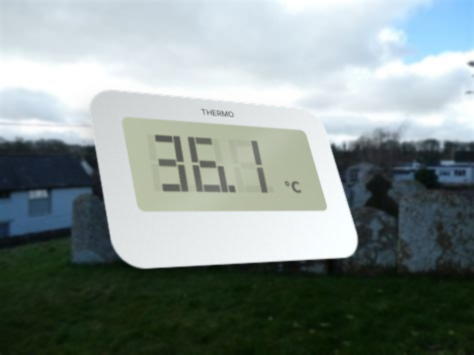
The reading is 36.1 °C
